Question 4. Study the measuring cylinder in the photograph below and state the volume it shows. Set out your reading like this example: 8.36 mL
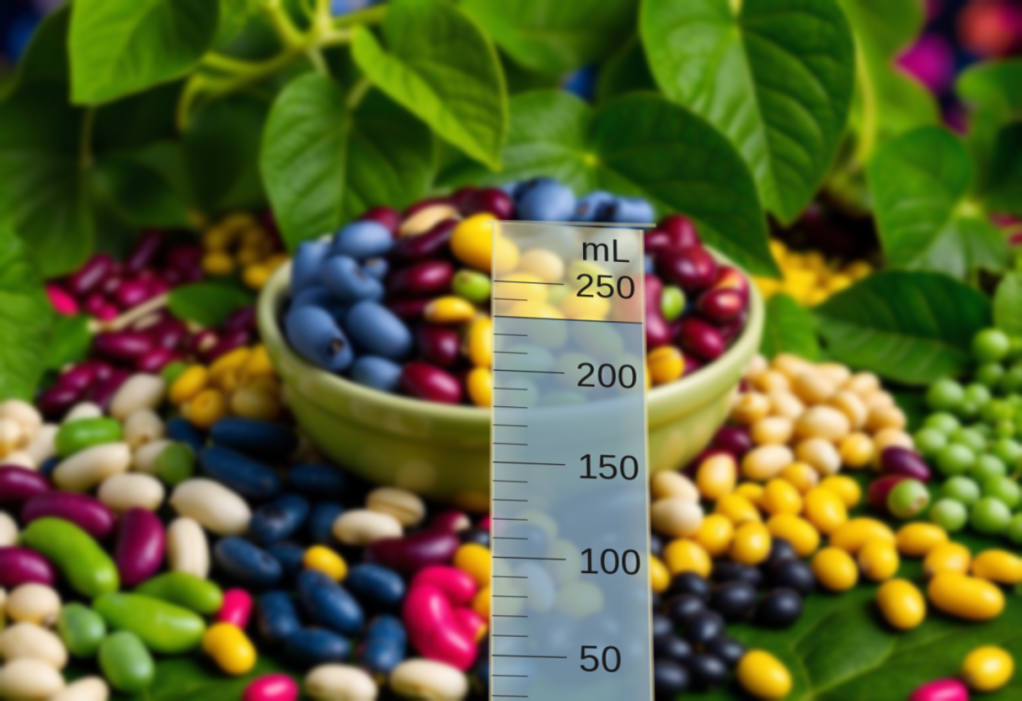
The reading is 230 mL
